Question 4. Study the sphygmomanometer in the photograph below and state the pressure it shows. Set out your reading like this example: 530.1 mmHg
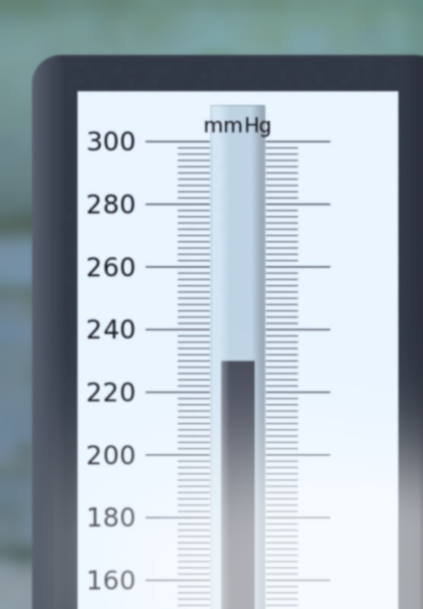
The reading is 230 mmHg
